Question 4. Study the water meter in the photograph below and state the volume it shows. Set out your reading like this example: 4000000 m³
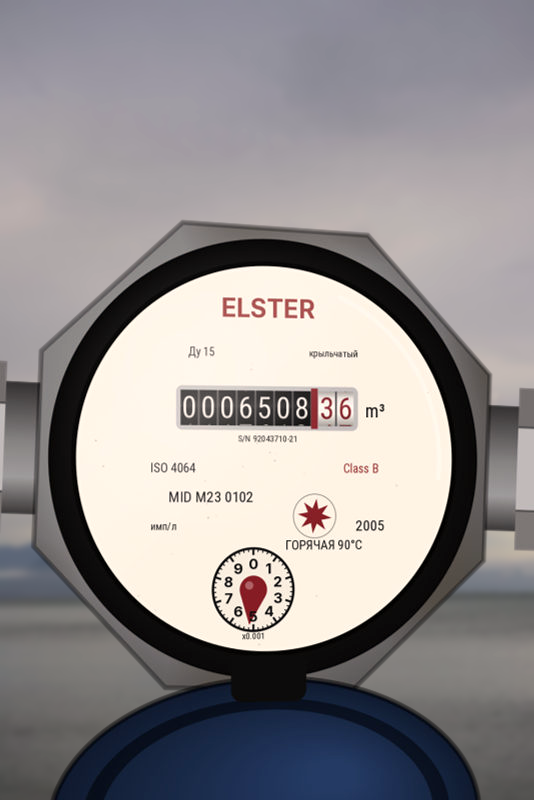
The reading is 6508.365 m³
